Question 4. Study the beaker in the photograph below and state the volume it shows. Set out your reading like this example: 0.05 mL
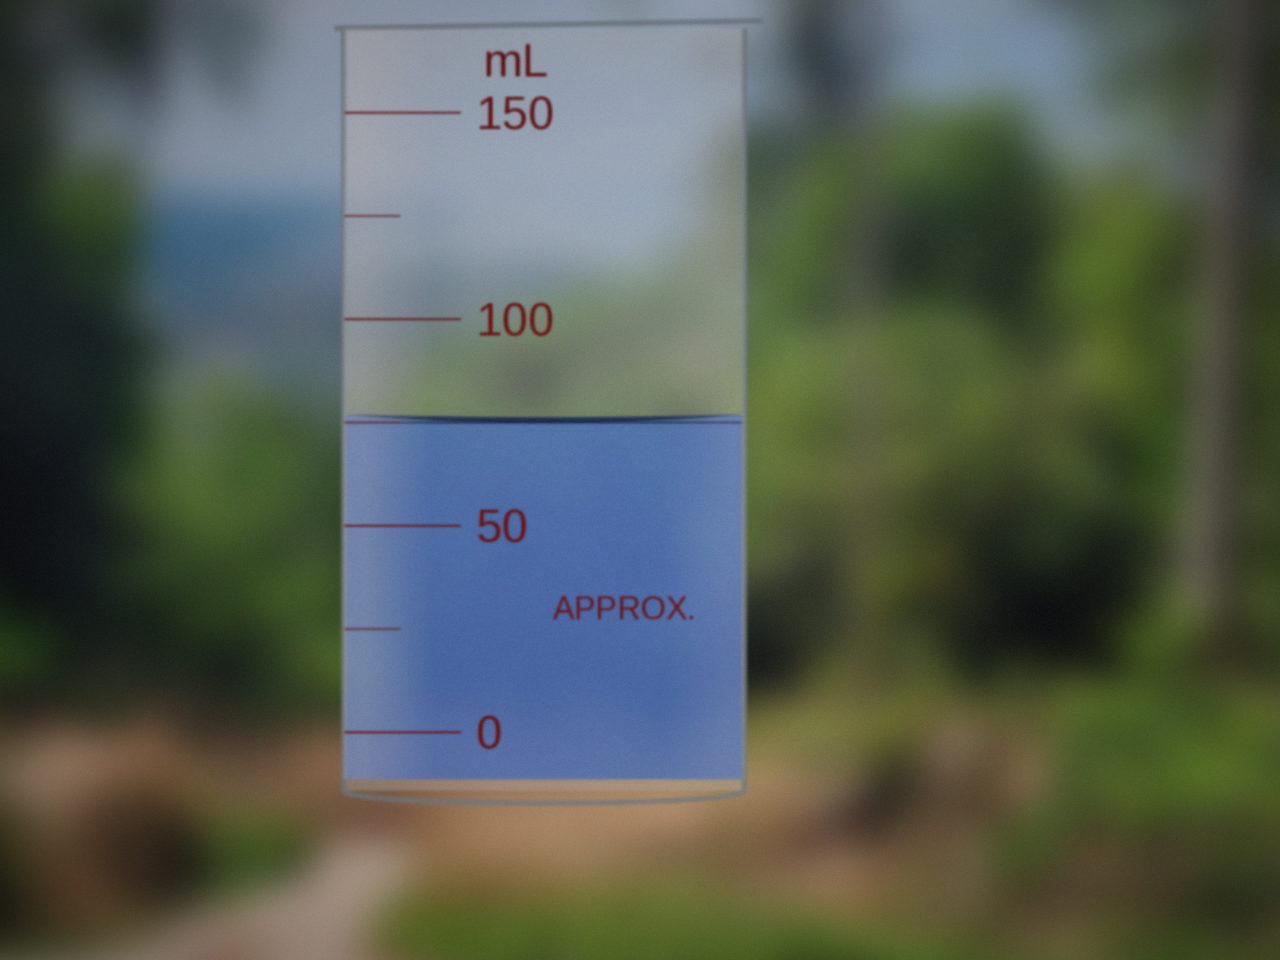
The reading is 75 mL
